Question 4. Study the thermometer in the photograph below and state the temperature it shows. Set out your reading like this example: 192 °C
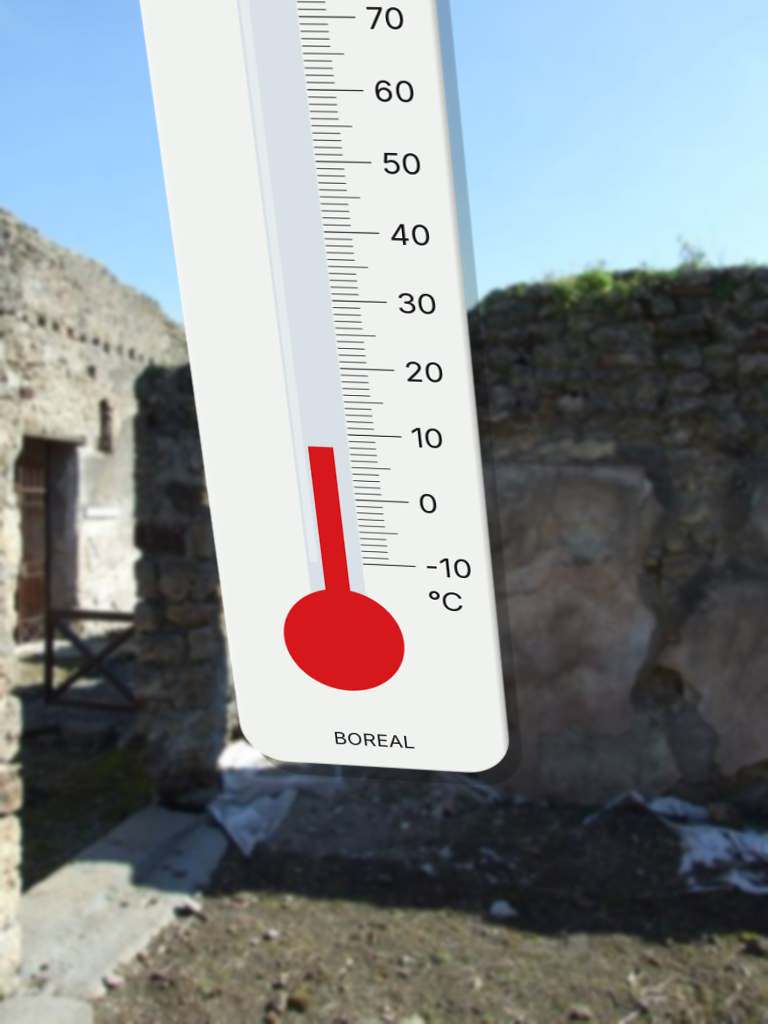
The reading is 8 °C
